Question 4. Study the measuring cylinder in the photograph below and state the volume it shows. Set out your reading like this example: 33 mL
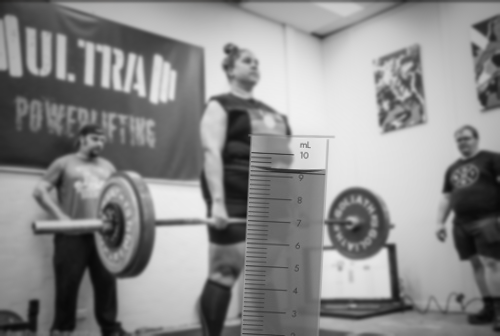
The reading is 9.2 mL
